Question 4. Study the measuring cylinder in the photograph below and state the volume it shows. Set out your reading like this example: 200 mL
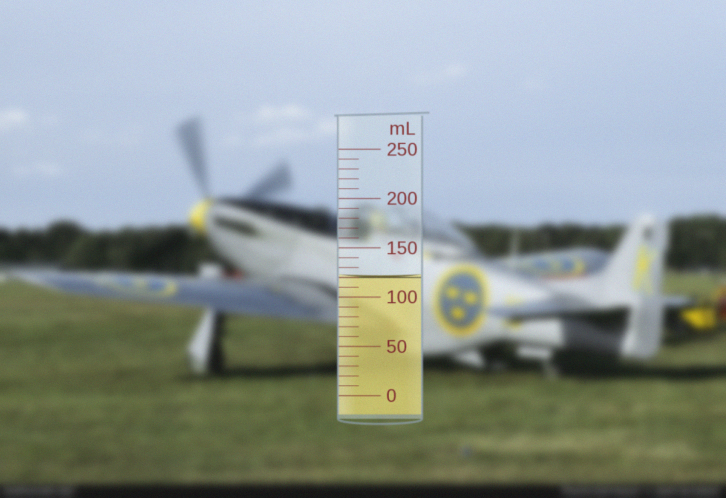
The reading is 120 mL
